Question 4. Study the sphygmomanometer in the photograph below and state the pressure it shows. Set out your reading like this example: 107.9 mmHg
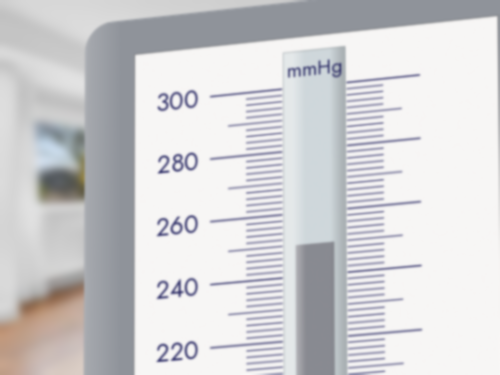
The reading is 250 mmHg
